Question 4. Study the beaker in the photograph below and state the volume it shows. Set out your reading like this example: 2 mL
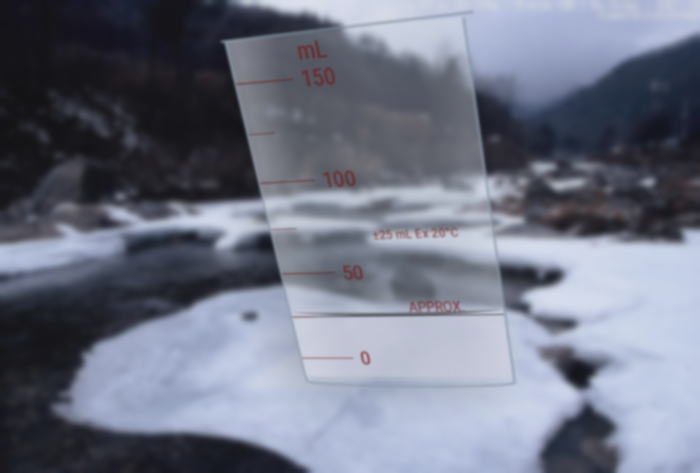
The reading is 25 mL
